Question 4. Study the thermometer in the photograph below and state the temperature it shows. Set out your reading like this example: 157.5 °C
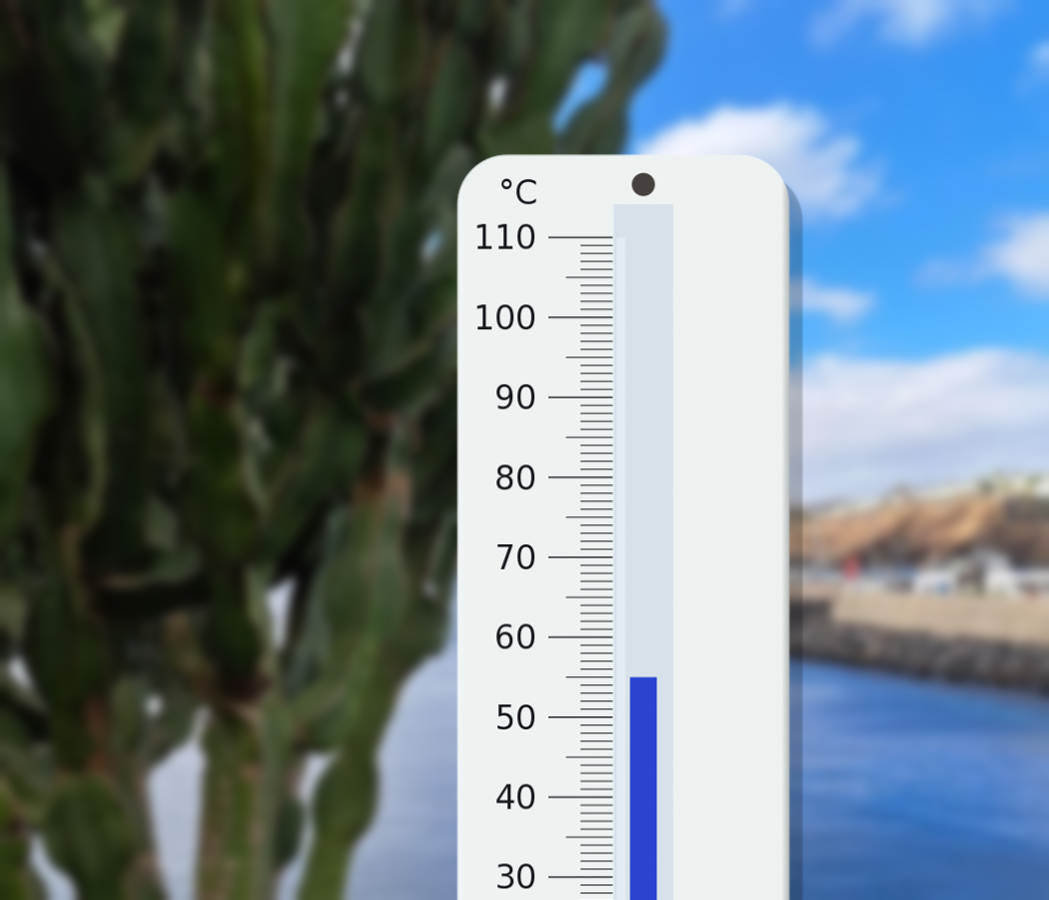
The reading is 55 °C
